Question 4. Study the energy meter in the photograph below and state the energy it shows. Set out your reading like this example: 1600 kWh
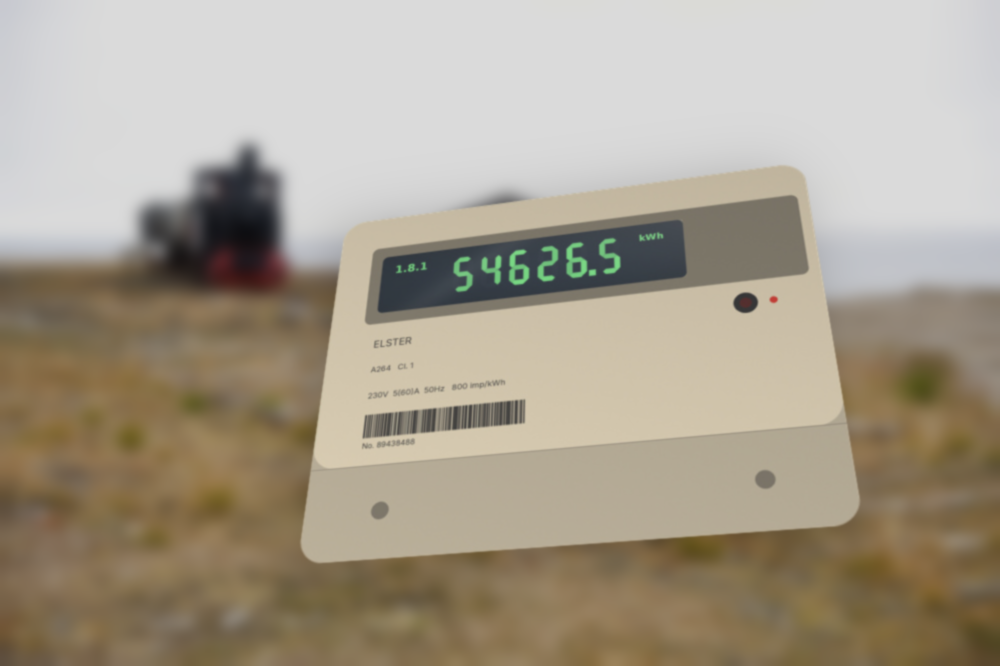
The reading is 54626.5 kWh
